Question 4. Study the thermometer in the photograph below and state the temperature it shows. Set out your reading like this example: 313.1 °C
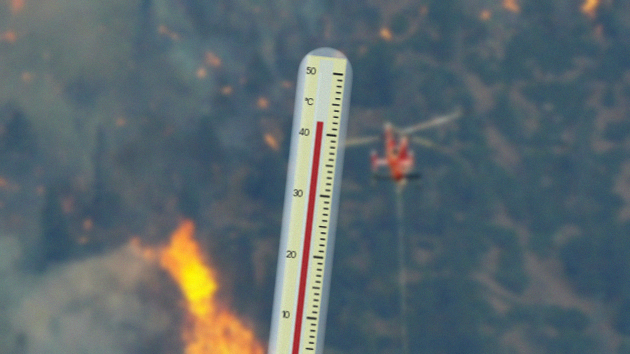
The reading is 42 °C
